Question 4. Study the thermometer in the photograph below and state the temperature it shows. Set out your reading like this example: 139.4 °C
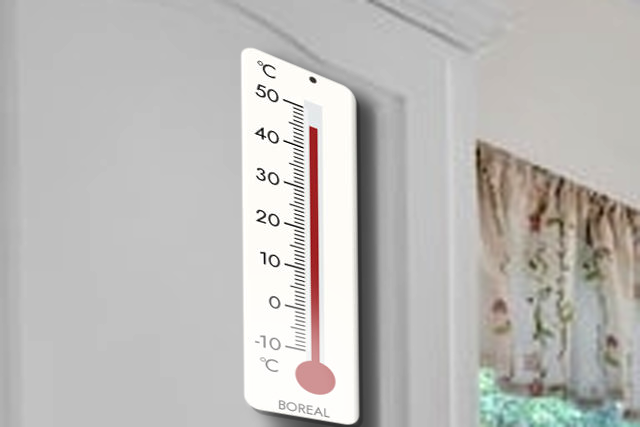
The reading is 46 °C
